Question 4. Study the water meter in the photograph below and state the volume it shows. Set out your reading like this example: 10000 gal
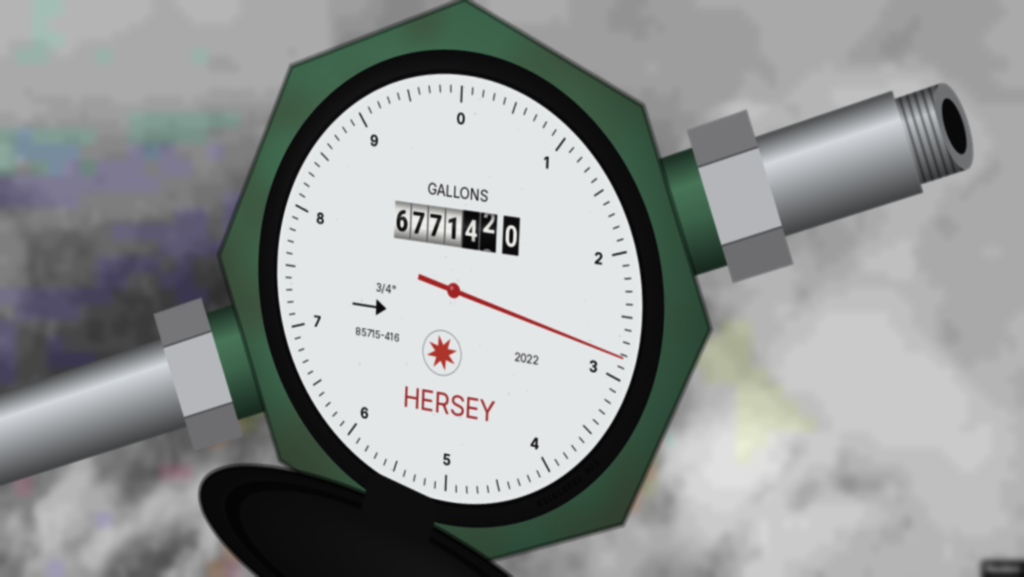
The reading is 6771422.8 gal
